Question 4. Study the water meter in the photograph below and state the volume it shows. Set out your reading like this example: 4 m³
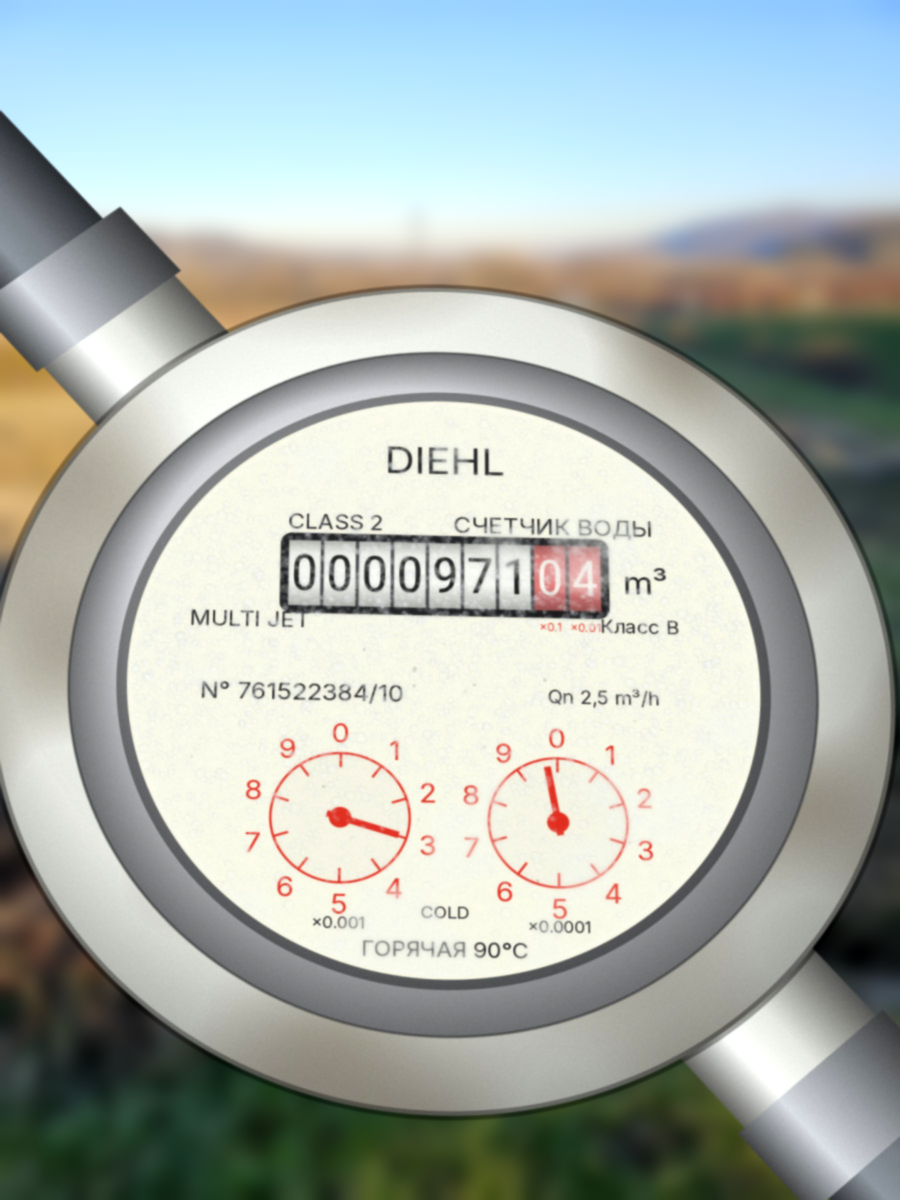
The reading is 971.0429 m³
